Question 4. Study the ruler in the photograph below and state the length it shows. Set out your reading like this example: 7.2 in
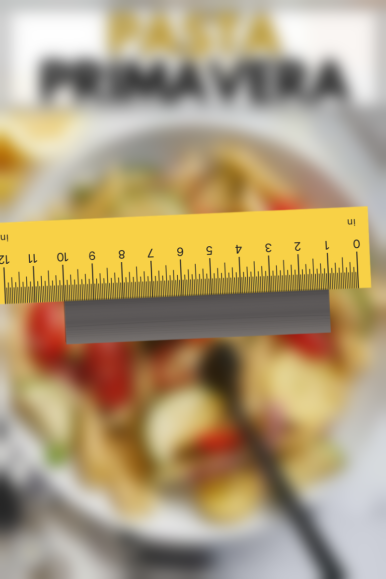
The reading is 9 in
